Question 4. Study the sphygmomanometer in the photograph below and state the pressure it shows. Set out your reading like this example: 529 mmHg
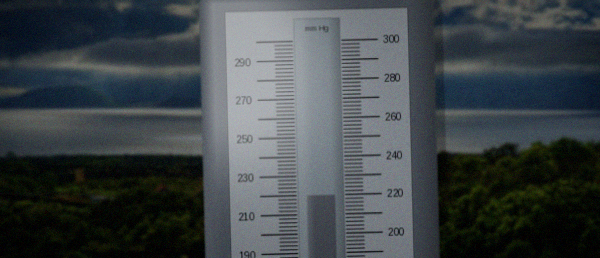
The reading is 220 mmHg
